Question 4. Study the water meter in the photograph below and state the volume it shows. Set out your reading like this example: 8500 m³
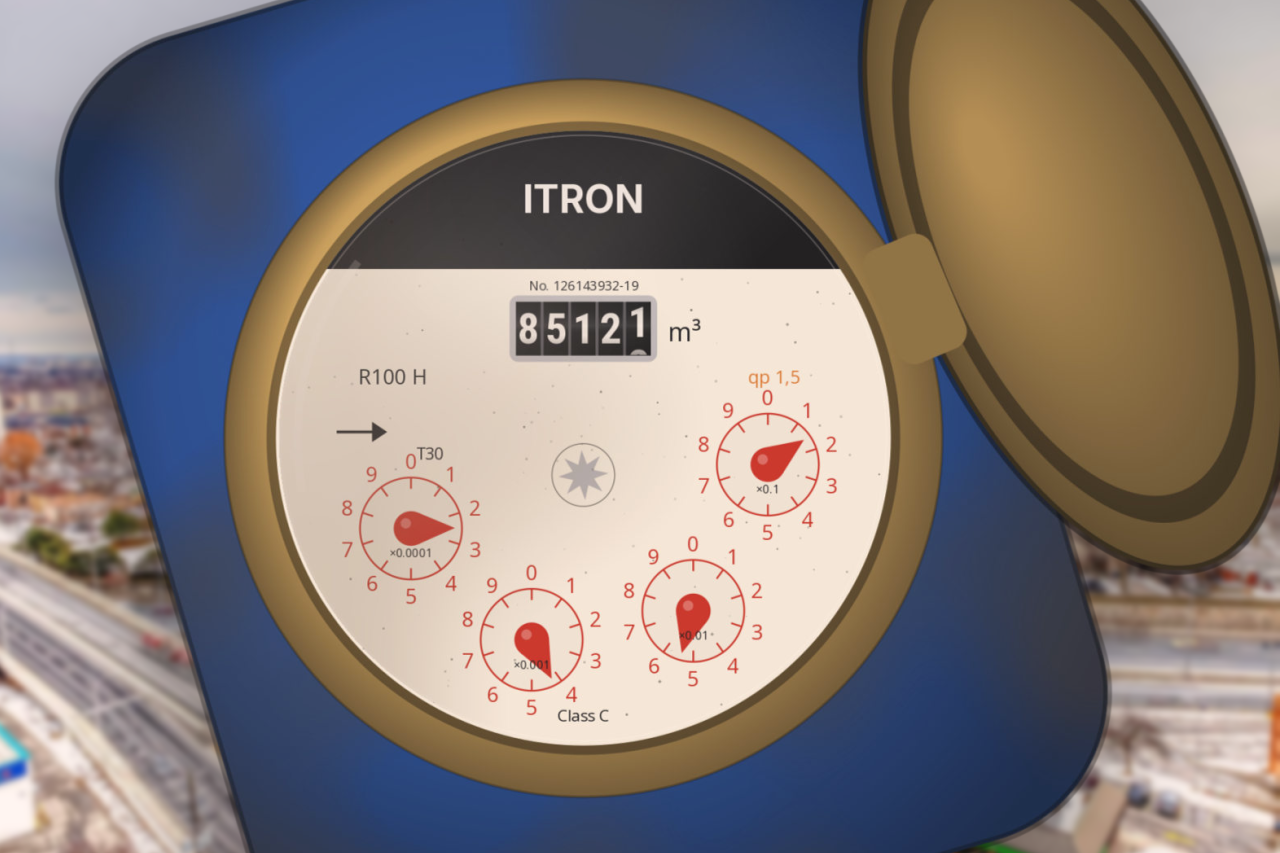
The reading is 85121.1542 m³
